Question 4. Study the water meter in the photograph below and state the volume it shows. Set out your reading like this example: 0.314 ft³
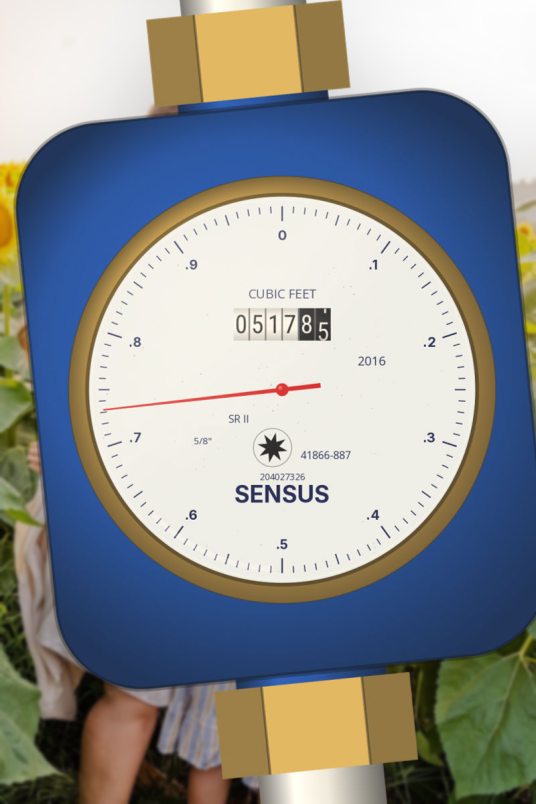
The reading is 51784.73 ft³
